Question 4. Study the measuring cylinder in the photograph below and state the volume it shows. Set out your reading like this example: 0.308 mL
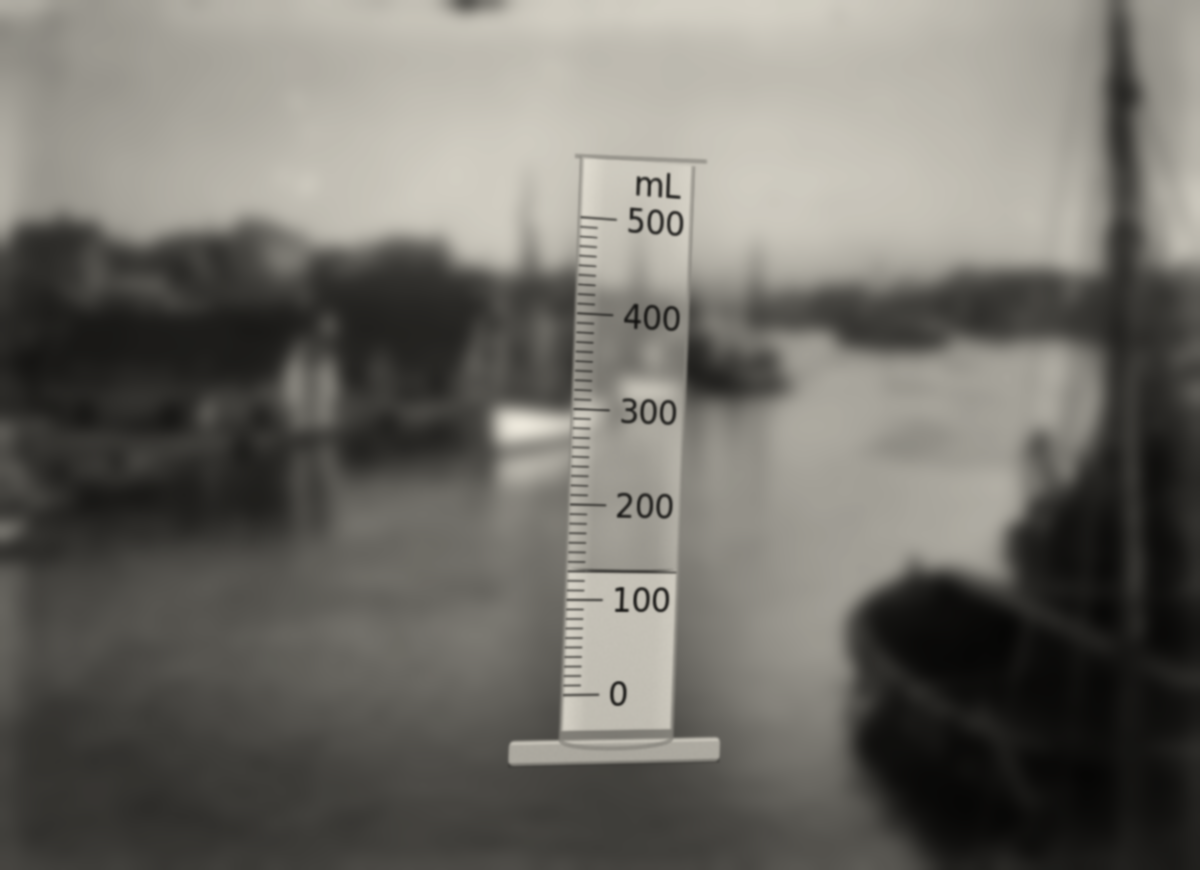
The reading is 130 mL
